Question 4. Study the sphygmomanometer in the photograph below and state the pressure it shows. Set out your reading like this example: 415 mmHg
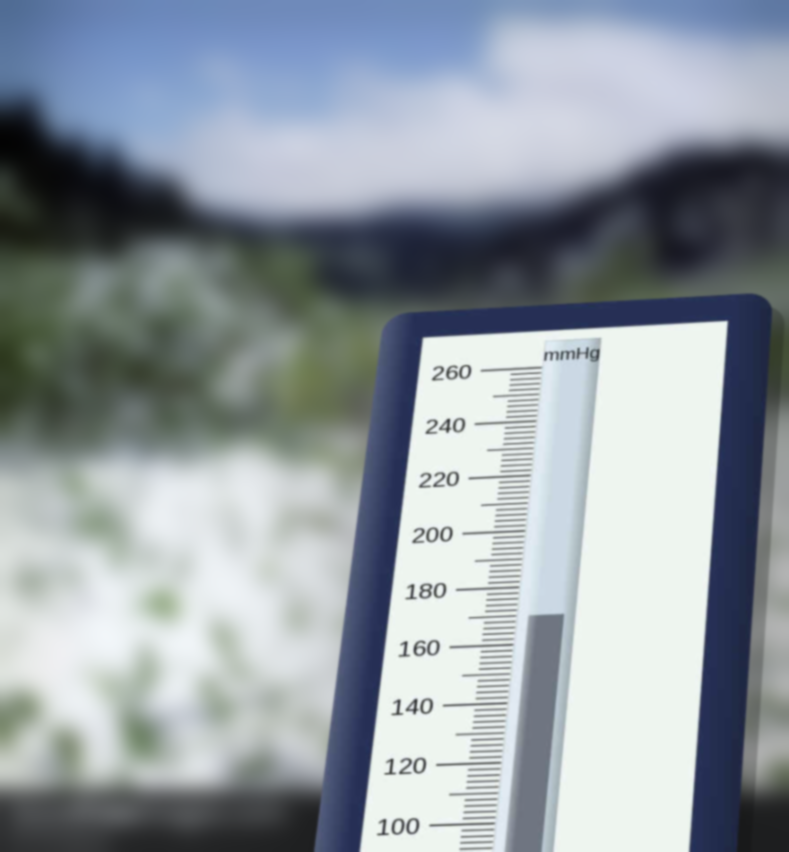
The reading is 170 mmHg
